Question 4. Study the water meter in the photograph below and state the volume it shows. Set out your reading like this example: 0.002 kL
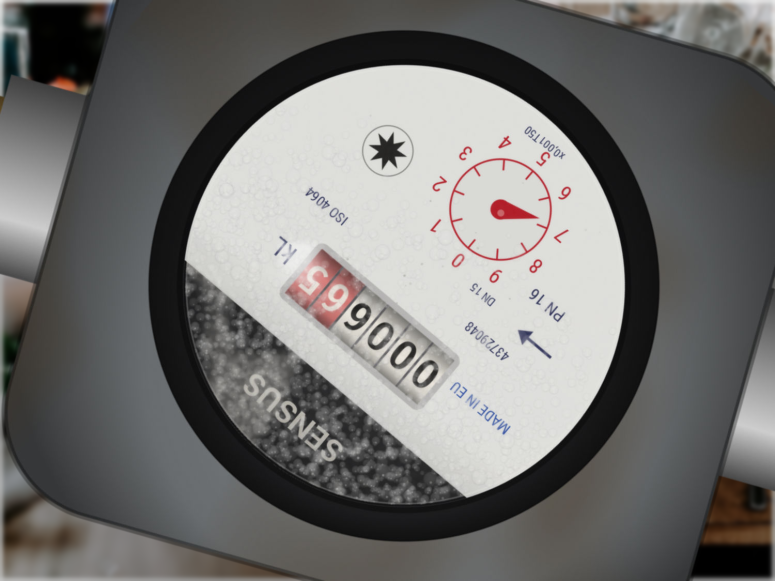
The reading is 6.656 kL
